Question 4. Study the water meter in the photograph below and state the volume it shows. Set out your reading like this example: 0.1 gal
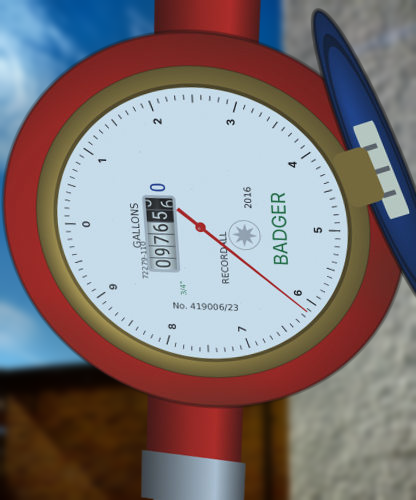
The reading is 976556.1 gal
